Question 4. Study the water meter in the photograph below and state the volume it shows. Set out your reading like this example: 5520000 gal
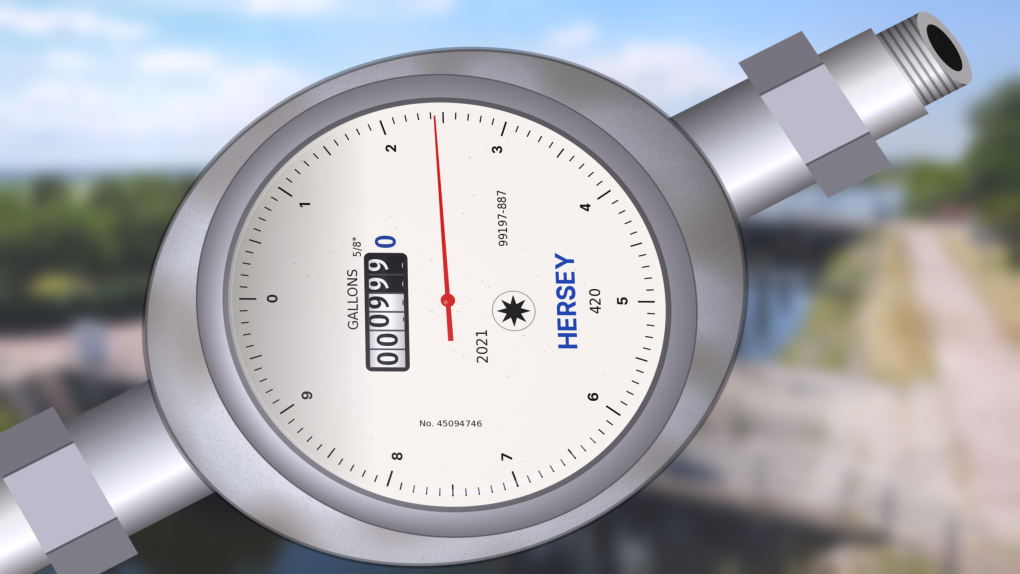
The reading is 9992.4 gal
